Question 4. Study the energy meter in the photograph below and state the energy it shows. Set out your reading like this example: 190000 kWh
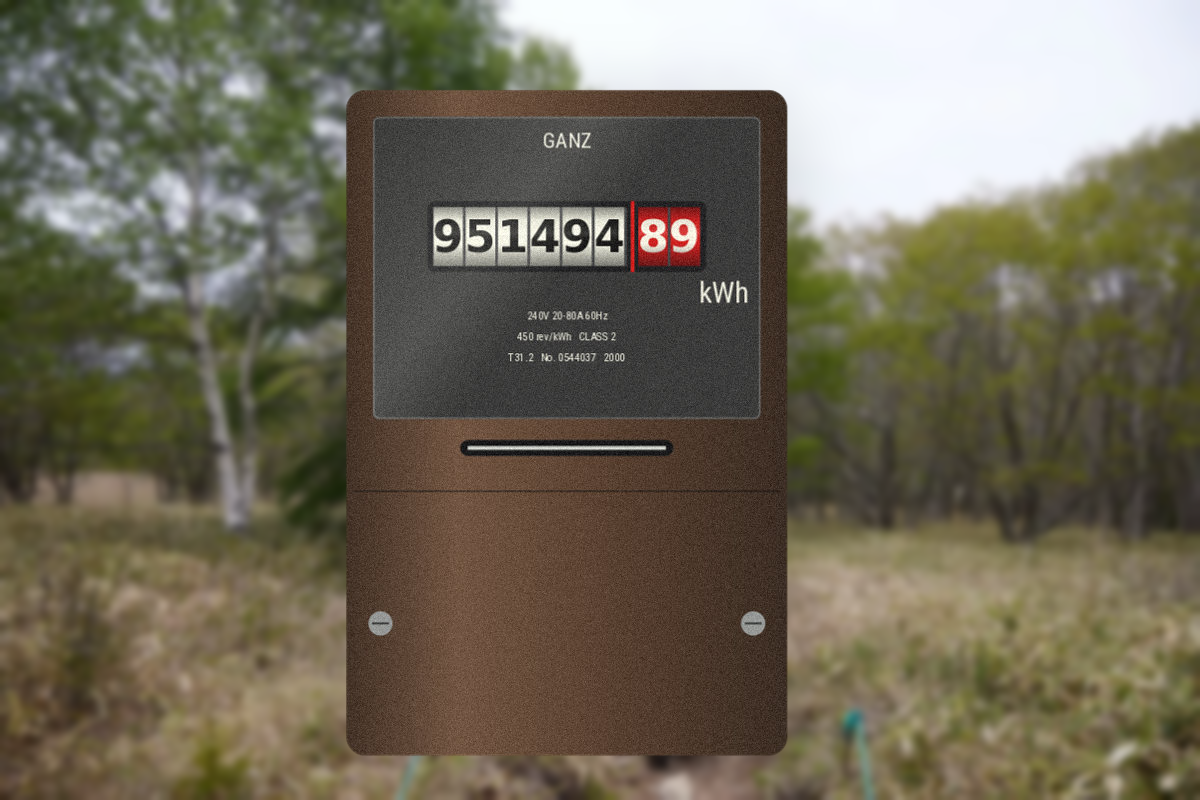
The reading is 951494.89 kWh
